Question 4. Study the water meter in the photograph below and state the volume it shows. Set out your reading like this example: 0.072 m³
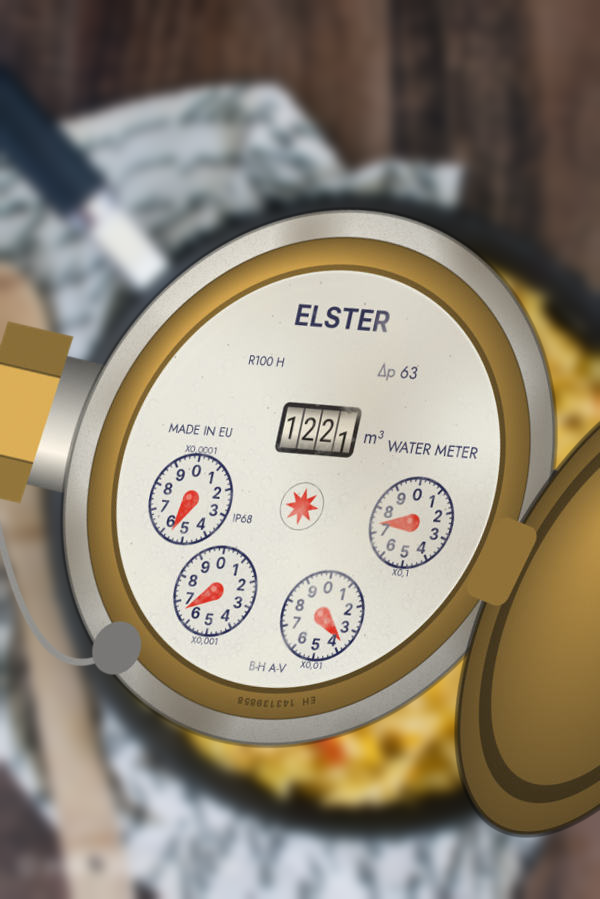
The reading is 1220.7365 m³
